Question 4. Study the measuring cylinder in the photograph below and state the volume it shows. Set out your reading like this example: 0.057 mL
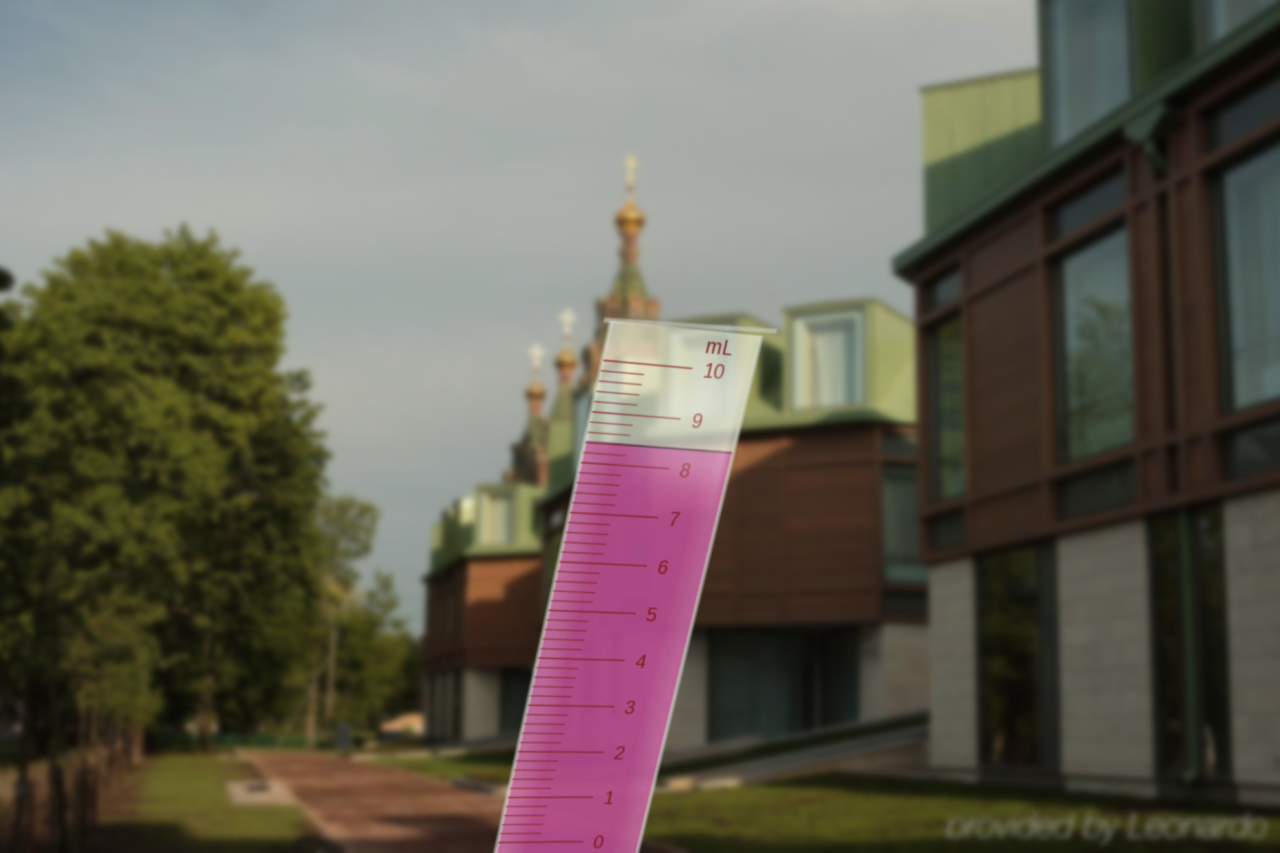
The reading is 8.4 mL
